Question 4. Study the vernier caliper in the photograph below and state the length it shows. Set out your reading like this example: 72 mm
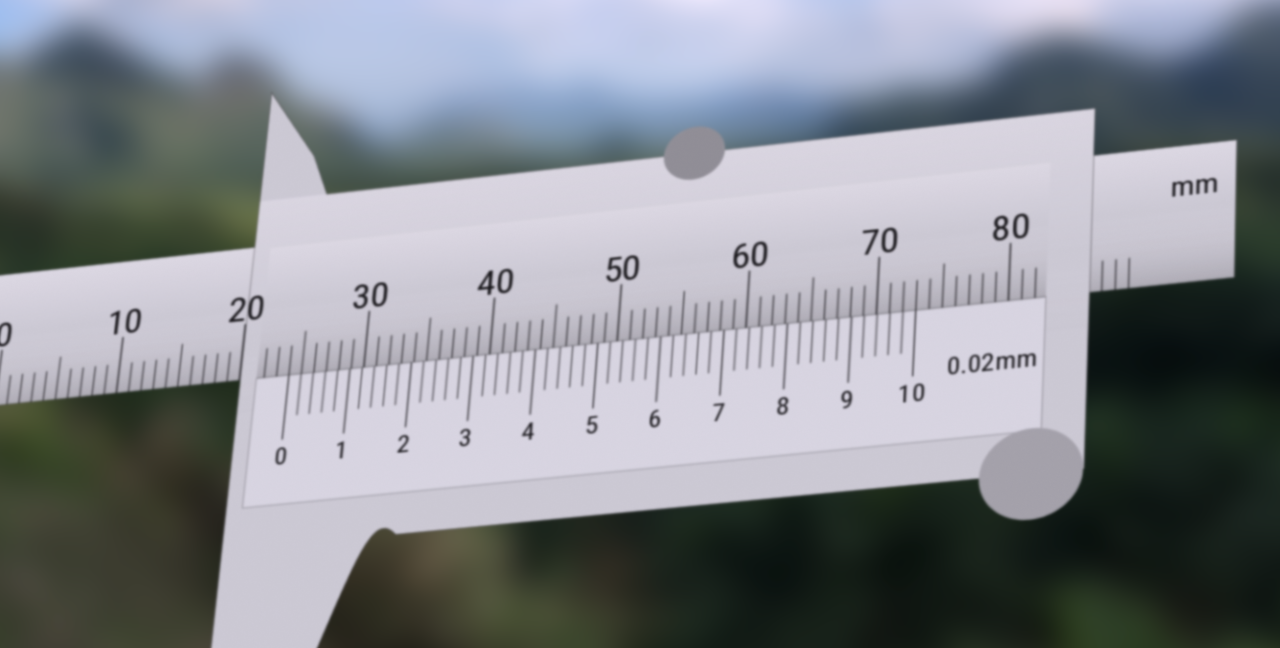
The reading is 24.0 mm
